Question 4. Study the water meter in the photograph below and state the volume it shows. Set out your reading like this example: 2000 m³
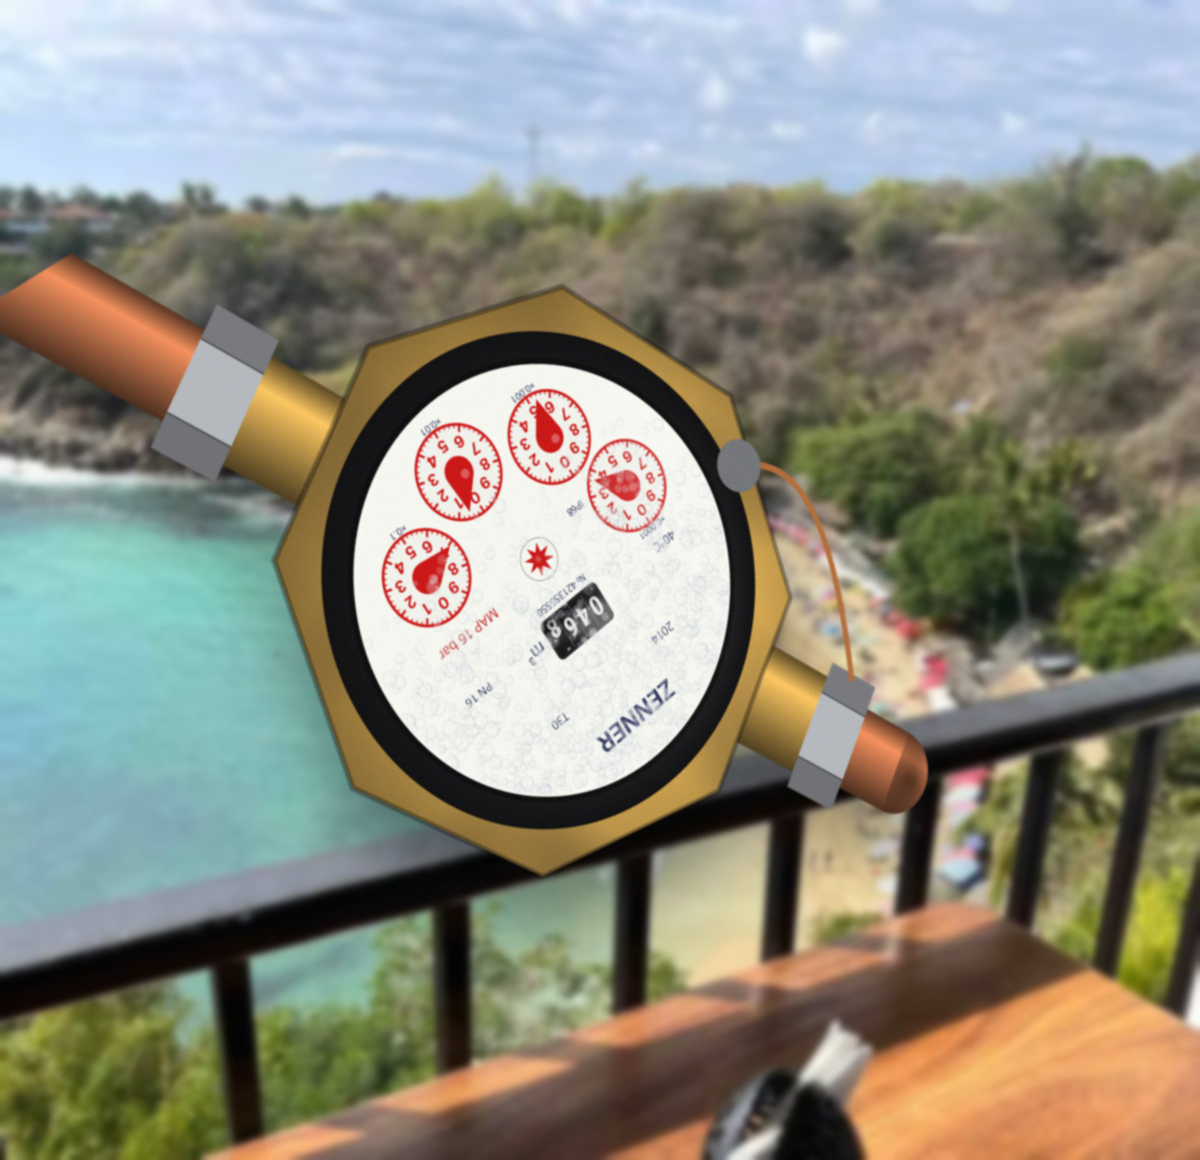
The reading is 467.7053 m³
